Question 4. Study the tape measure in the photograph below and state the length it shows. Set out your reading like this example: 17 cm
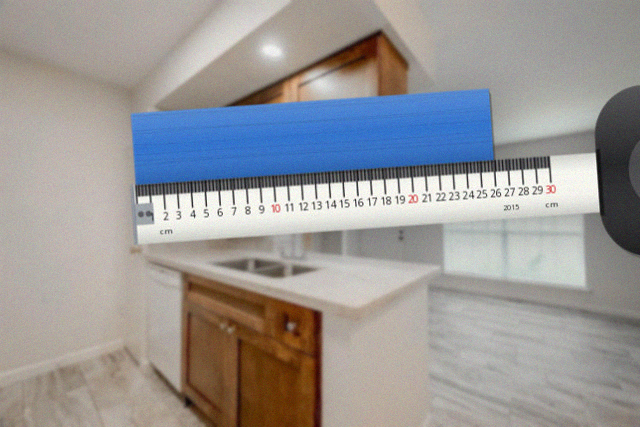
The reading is 26 cm
